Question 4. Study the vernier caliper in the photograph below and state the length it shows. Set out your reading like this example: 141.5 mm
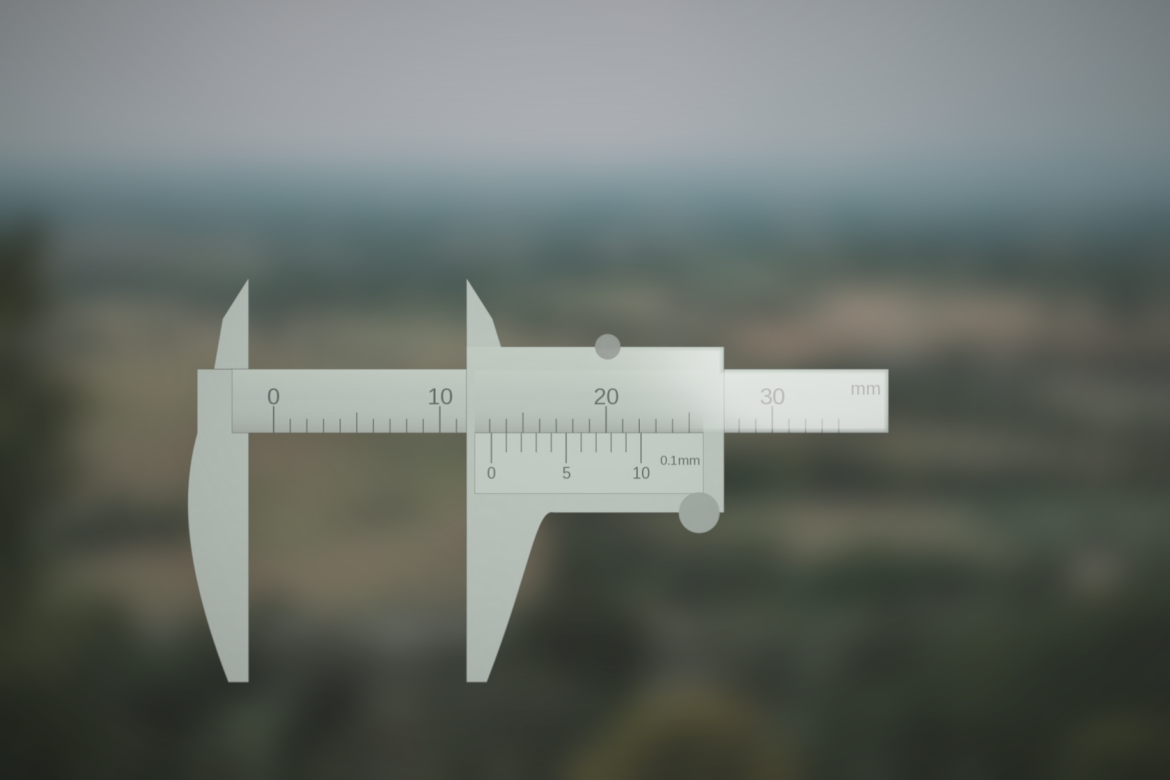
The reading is 13.1 mm
